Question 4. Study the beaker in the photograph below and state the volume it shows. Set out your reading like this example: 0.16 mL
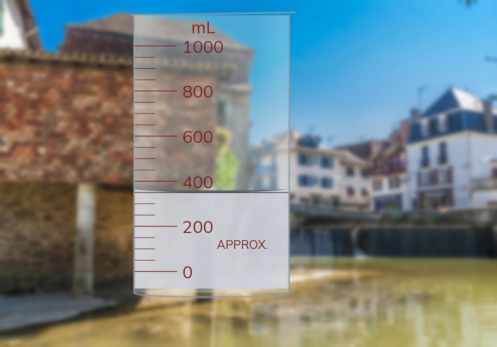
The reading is 350 mL
